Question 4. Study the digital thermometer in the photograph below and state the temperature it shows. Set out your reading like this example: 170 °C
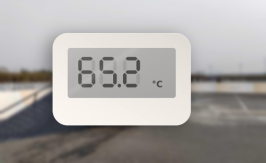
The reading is 65.2 °C
